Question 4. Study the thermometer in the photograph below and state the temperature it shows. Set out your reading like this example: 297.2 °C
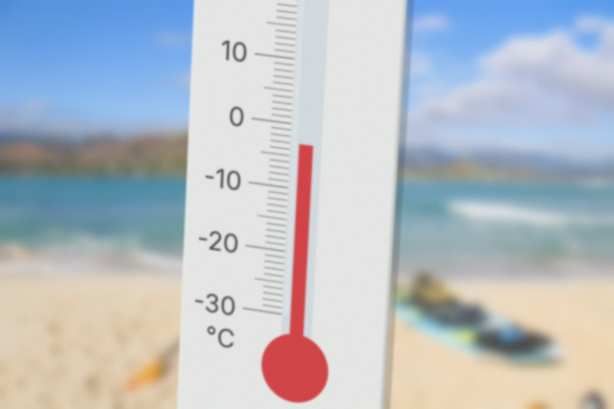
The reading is -3 °C
